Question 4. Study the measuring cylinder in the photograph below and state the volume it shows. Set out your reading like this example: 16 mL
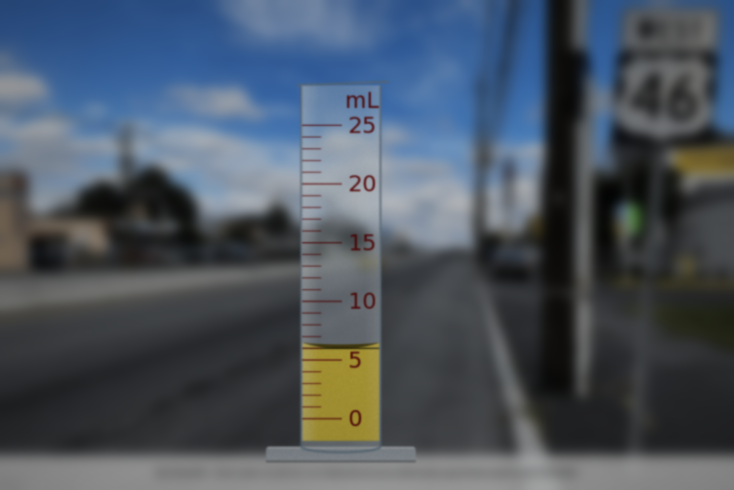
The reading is 6 mL
